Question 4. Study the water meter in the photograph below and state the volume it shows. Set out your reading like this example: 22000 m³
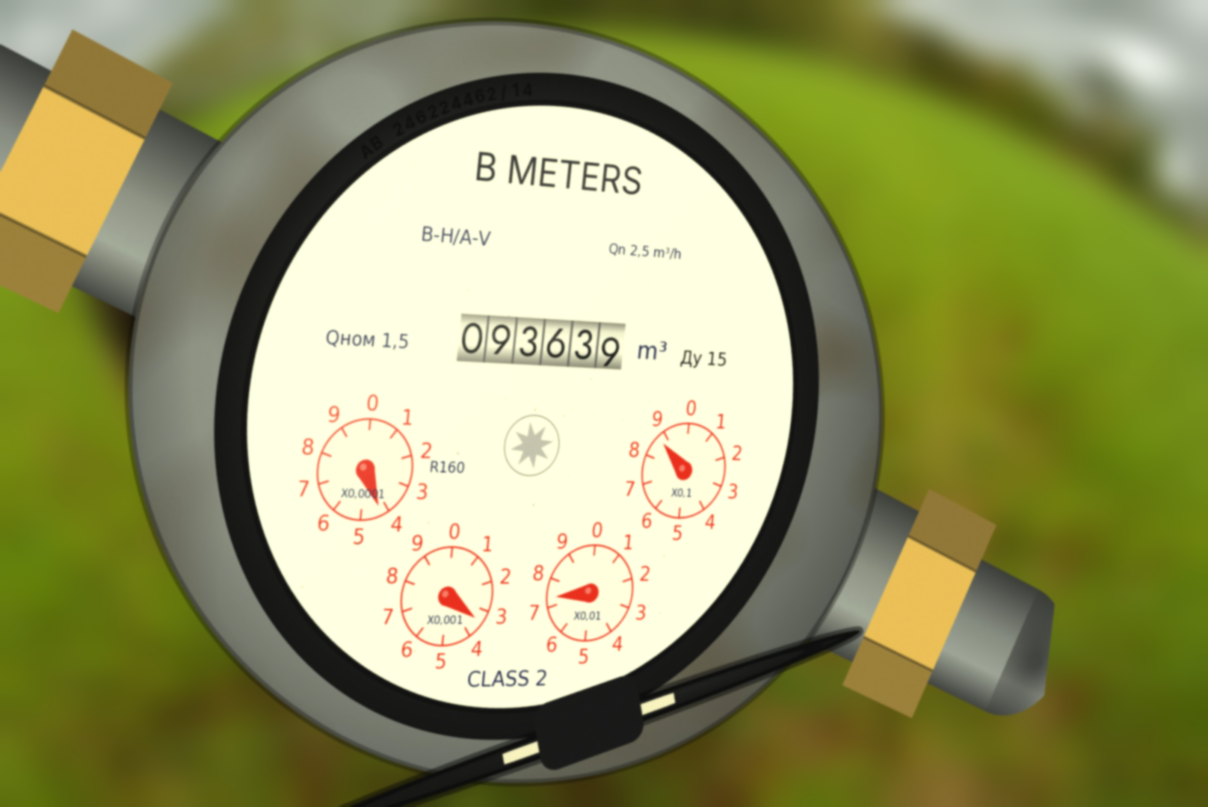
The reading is 93638.8734 m³
